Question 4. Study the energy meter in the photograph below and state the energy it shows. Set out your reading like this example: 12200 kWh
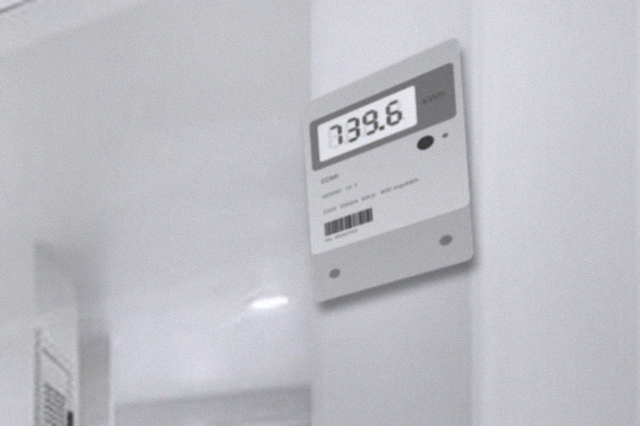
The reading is 739.6 kWh
